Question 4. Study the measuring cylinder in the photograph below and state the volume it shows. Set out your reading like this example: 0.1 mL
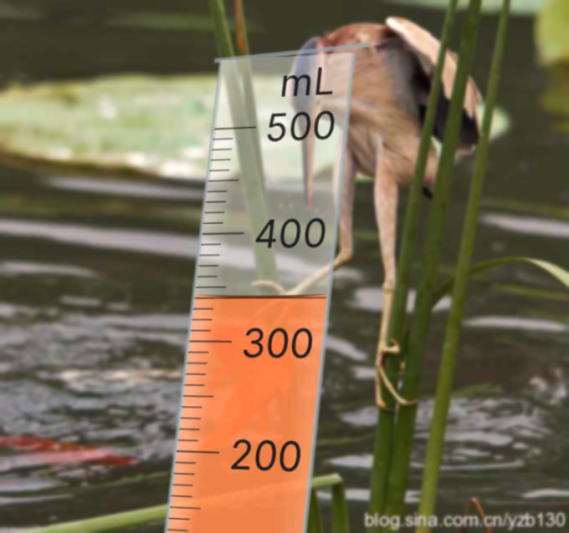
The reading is 340 mL
